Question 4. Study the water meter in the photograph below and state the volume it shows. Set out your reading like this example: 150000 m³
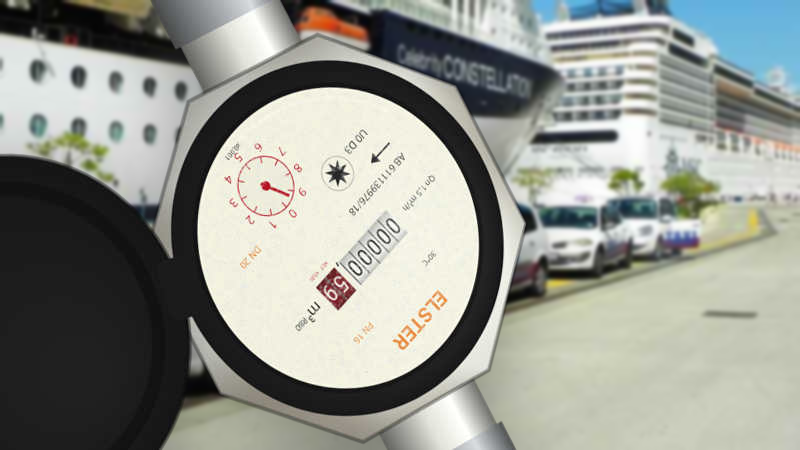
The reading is 0.589 m³
